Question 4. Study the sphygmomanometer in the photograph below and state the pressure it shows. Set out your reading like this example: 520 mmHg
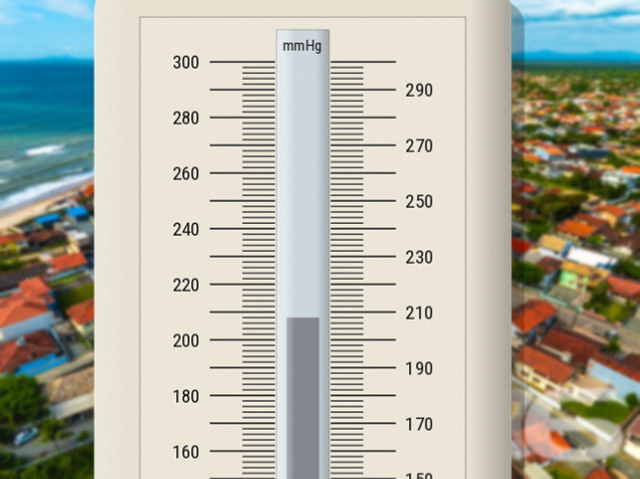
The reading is 208 mmHg
